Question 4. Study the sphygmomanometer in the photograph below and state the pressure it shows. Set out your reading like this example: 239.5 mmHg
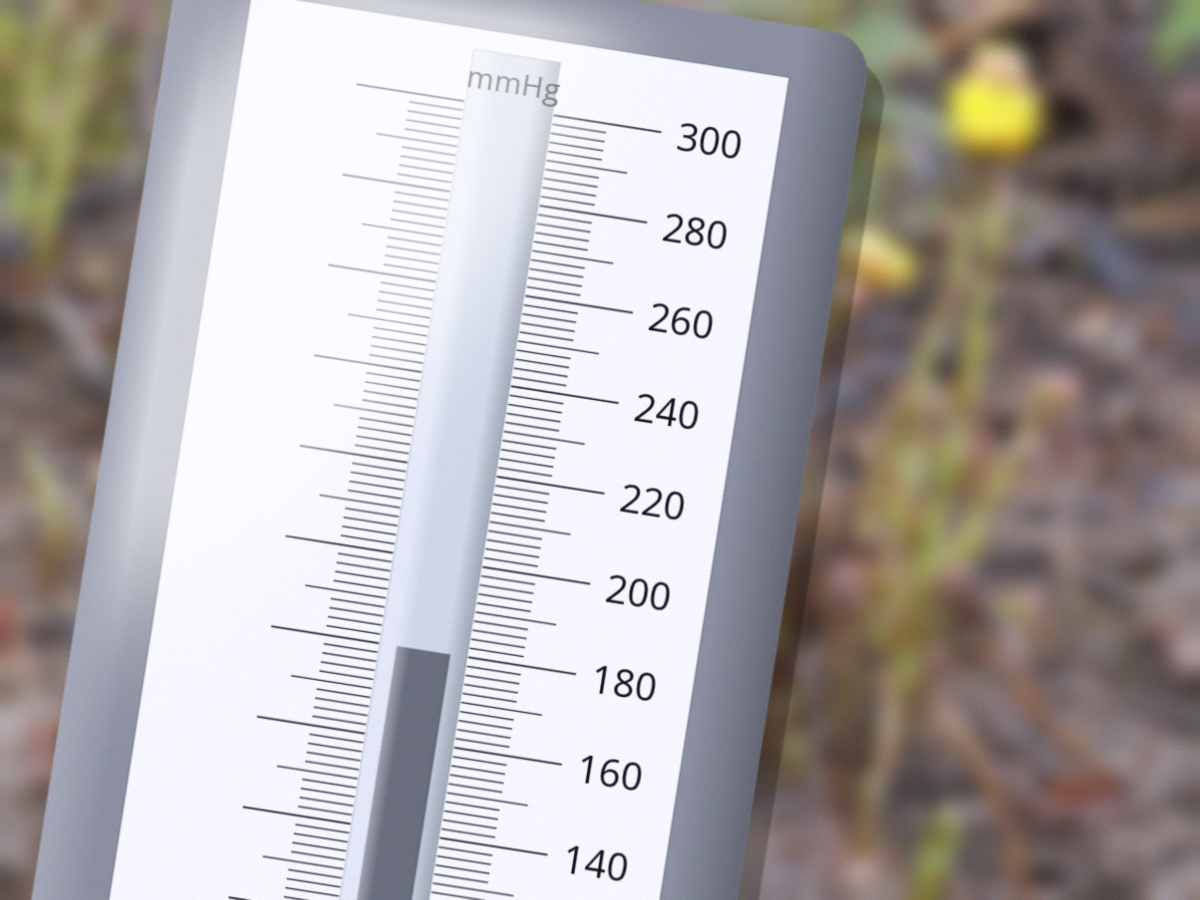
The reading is 180 mmHg
